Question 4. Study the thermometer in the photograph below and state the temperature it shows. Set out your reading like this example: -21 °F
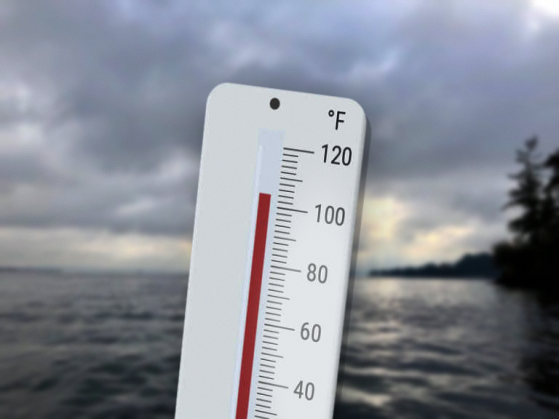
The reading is 104 °F
